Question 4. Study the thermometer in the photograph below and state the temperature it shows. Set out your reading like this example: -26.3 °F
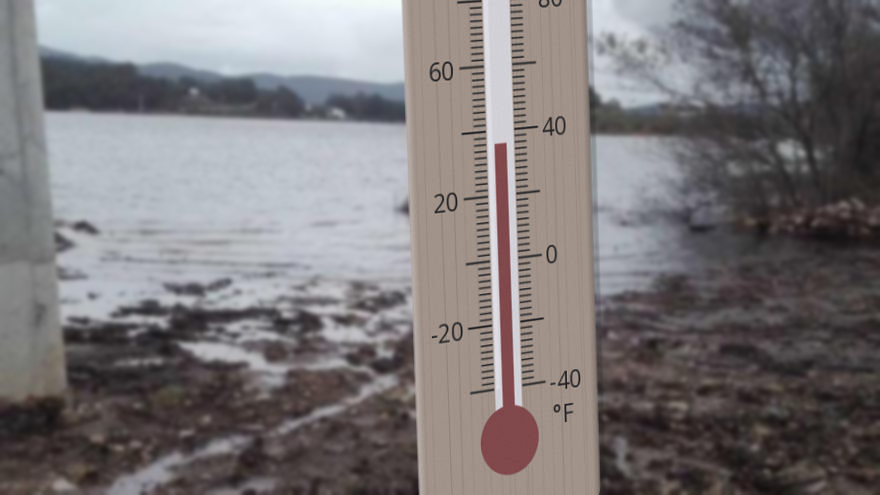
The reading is 36 °F
